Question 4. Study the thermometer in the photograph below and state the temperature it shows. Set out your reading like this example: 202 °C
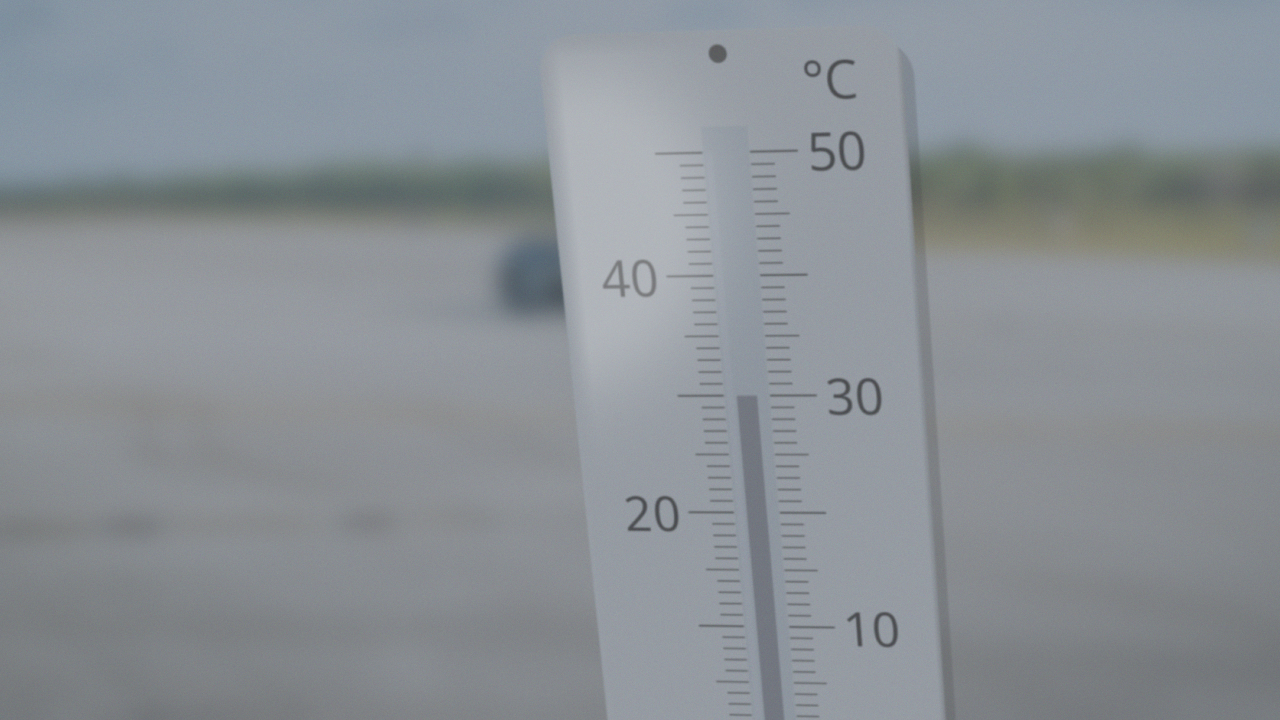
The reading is 30 °C
